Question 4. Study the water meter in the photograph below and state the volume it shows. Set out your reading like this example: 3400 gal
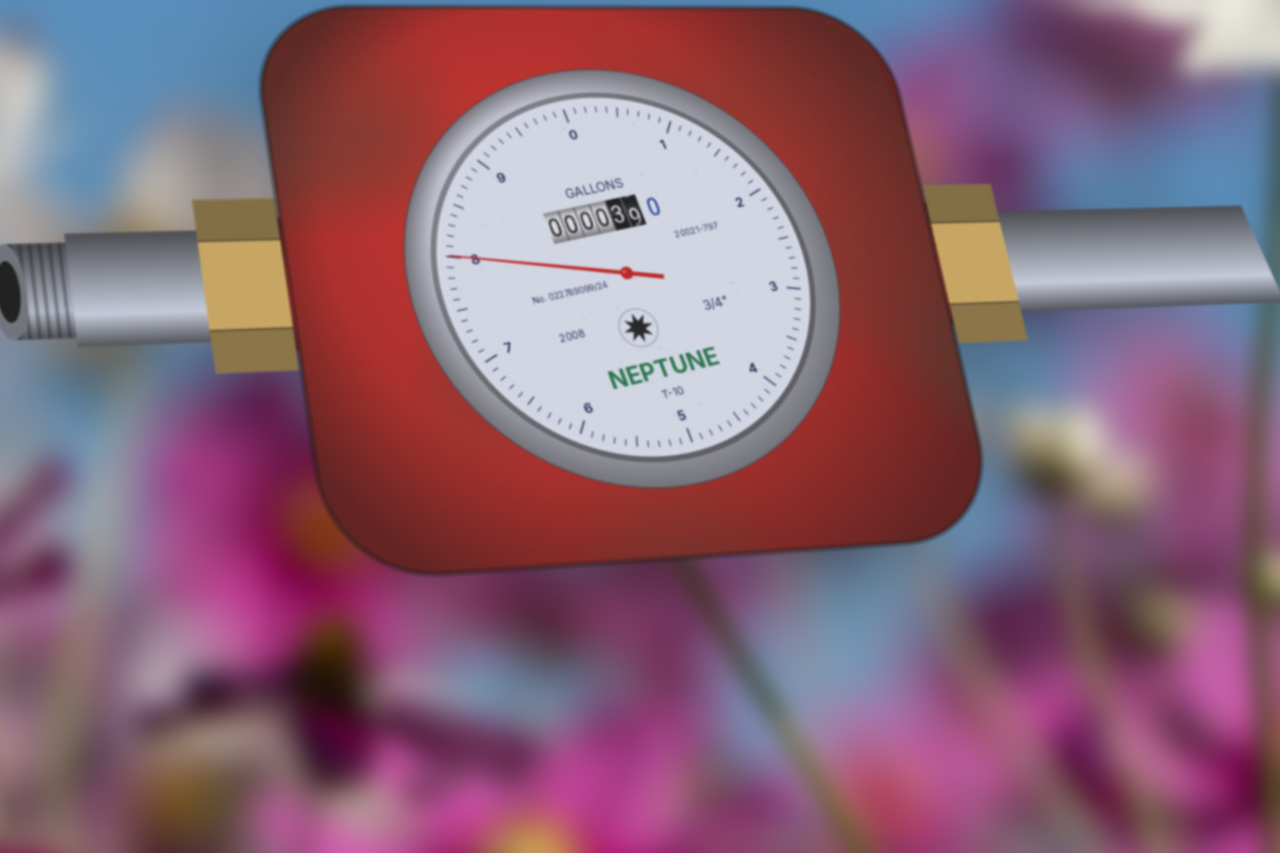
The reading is 388.0 gal
